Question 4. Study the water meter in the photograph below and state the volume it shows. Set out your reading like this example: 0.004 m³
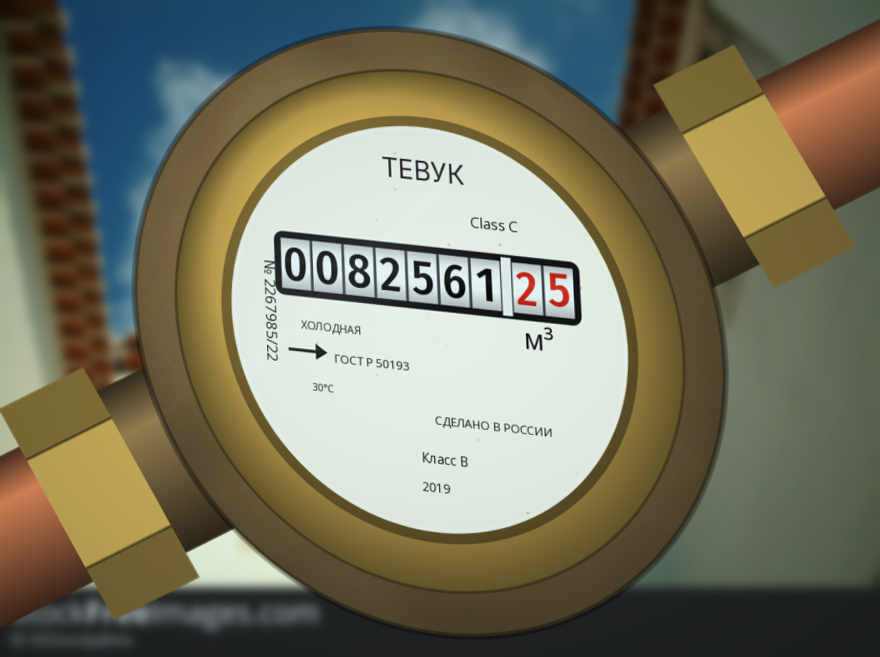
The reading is 82561.25 m³
